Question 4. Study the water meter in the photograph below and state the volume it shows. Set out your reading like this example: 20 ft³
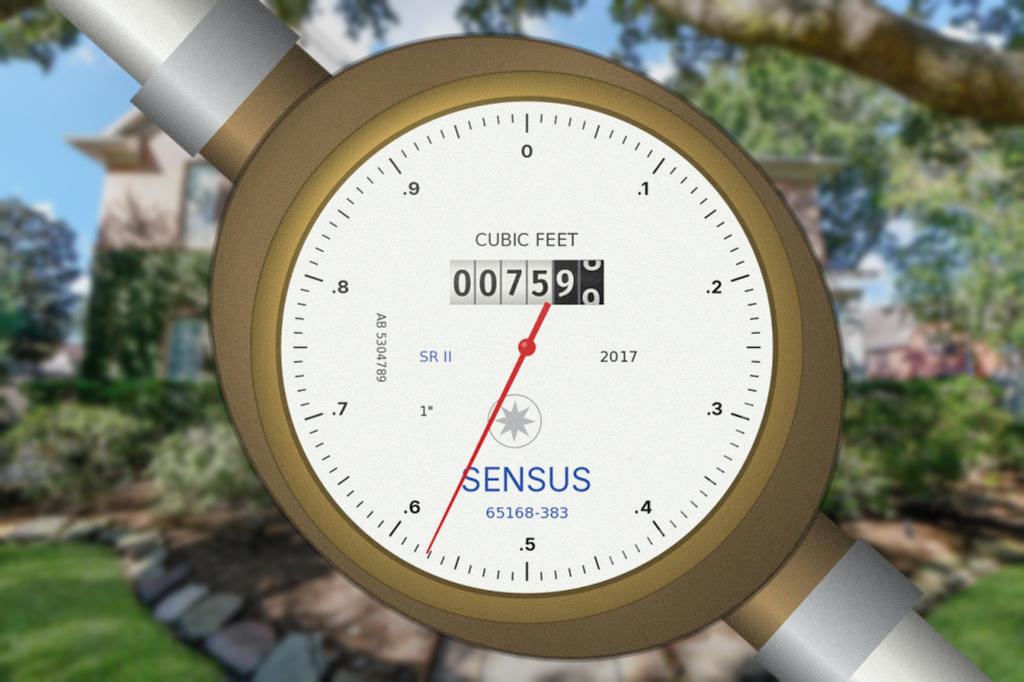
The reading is 7598.57 ft³
